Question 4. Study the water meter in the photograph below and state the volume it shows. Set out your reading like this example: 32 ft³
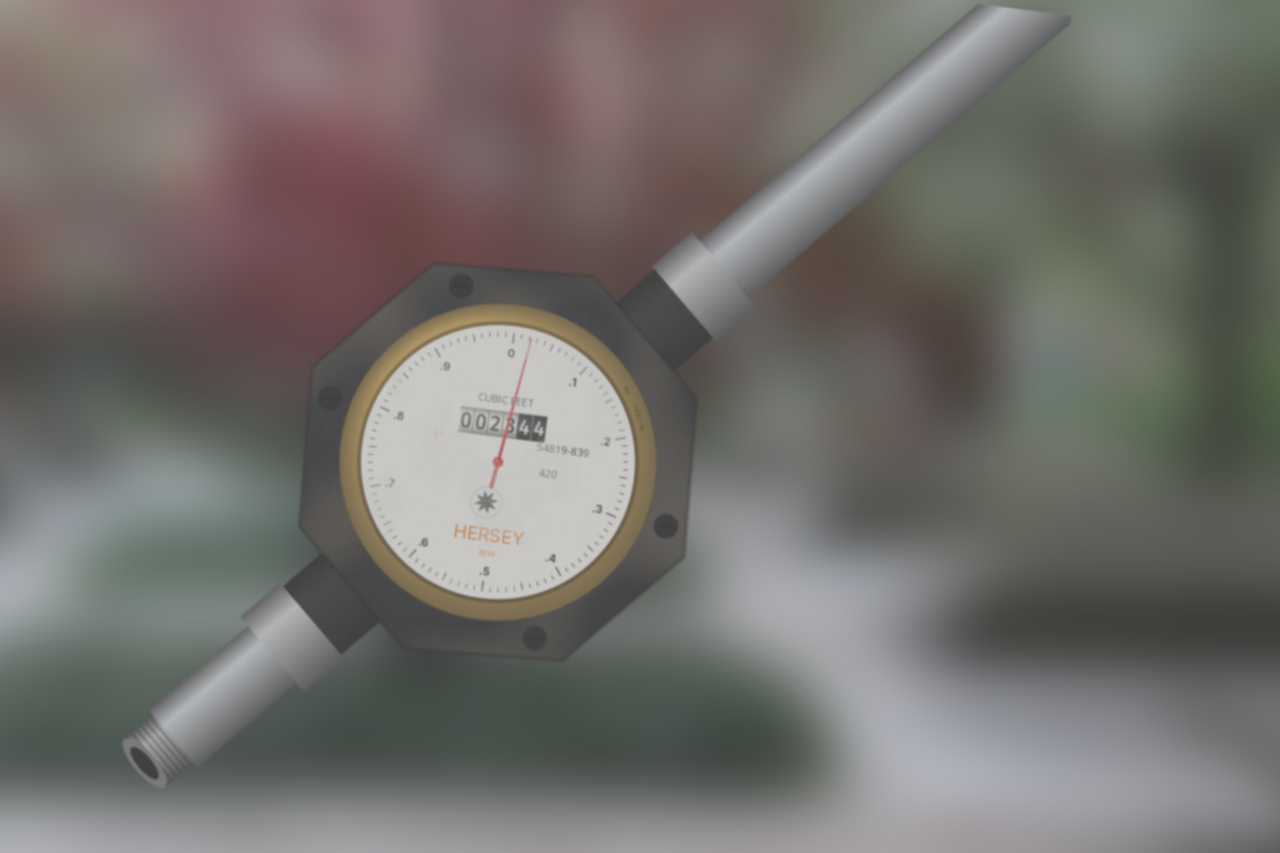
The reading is 2344.02 ft³
